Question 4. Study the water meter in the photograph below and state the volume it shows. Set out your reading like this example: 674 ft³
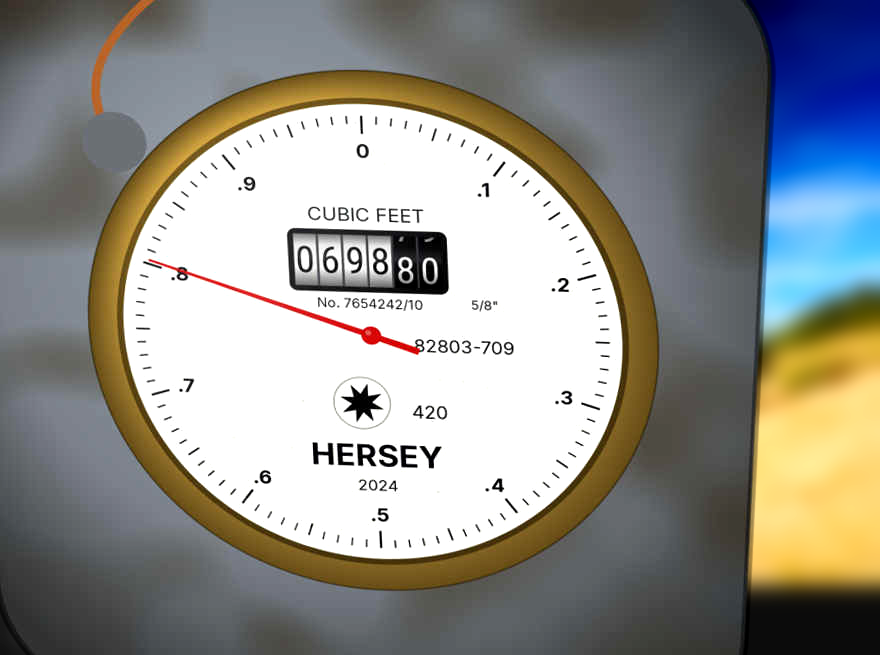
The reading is 69879.80 ft³
